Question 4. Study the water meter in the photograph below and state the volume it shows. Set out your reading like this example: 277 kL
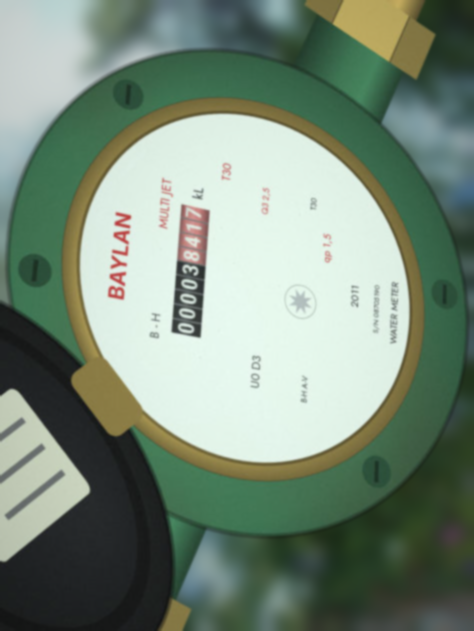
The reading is 3.8417 kL
